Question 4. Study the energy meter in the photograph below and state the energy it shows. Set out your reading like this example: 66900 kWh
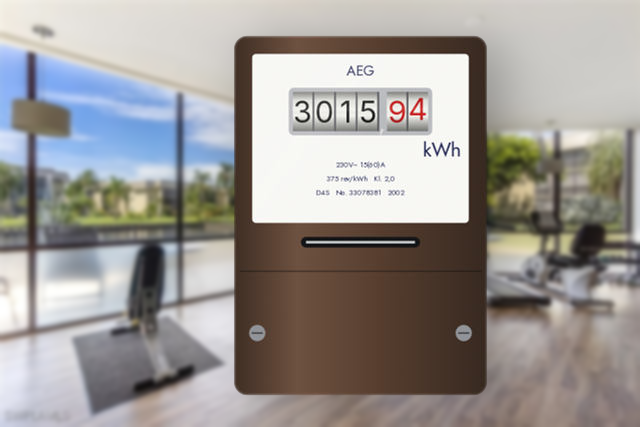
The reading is 3015.94 kWh
